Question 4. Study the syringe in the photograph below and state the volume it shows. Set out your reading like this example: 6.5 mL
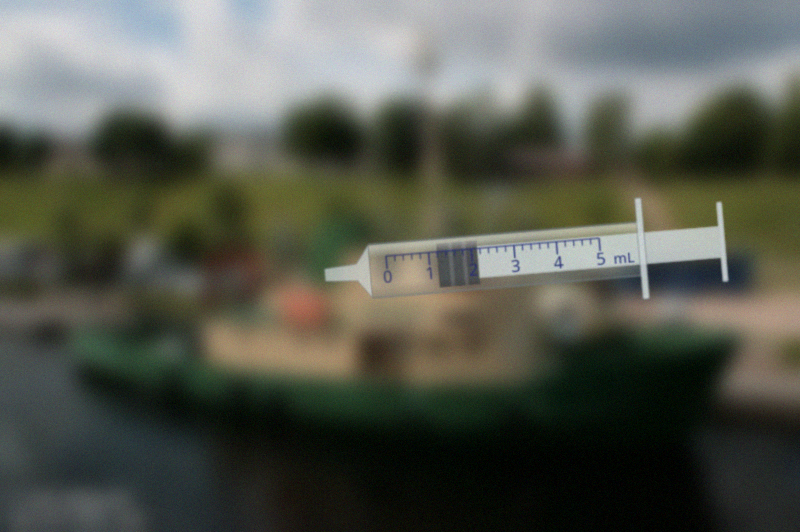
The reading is 1.2 mL
